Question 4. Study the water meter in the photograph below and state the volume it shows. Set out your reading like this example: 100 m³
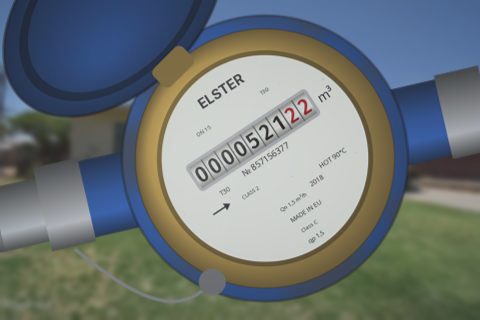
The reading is 521.22 m³
